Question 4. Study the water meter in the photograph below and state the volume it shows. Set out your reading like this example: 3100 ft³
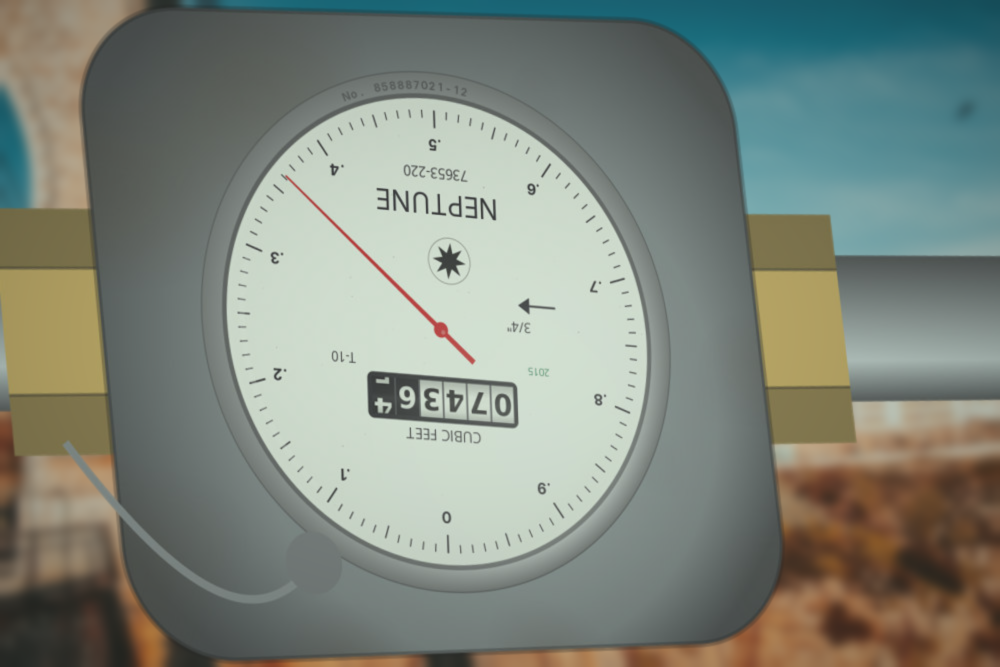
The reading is 74364.36 ft³
